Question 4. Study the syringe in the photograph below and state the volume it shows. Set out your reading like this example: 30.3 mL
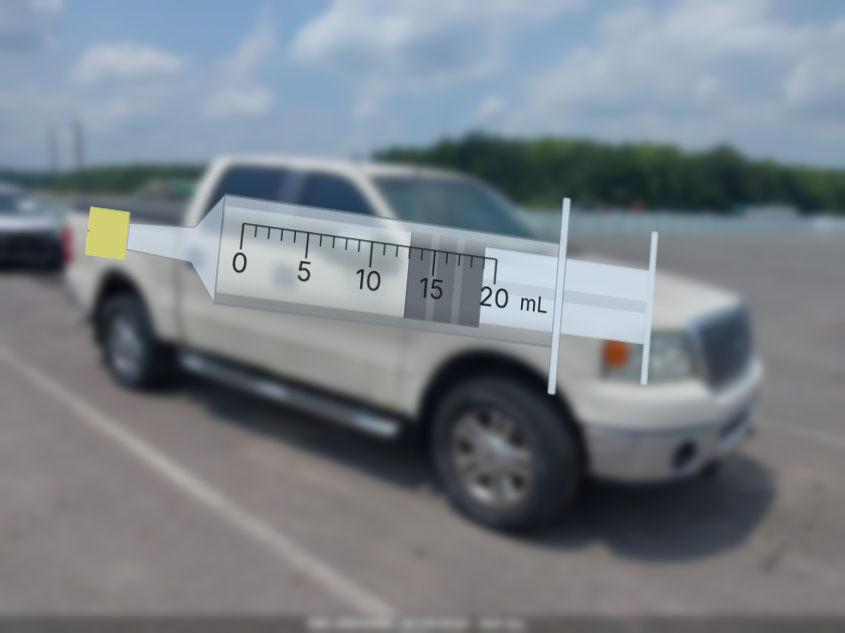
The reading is 13 mL
